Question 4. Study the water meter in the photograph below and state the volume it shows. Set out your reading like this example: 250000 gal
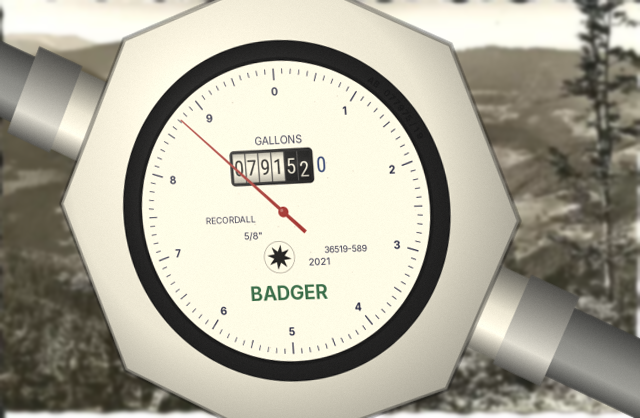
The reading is 791518.7 gal
